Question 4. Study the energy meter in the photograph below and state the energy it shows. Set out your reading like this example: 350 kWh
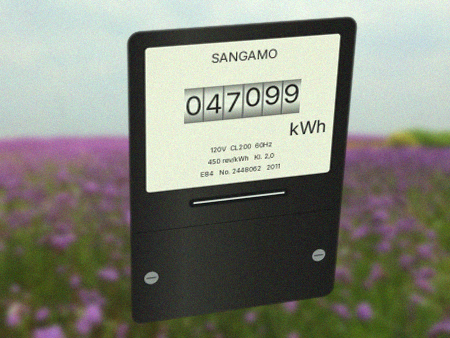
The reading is 47099 kWh
